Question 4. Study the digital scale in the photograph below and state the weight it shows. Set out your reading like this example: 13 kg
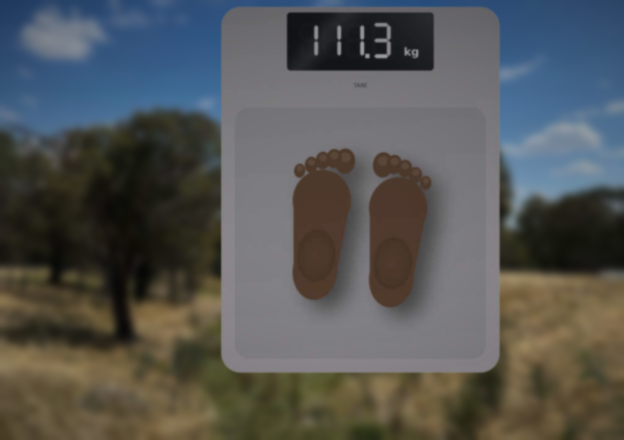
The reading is 111.3 kg
